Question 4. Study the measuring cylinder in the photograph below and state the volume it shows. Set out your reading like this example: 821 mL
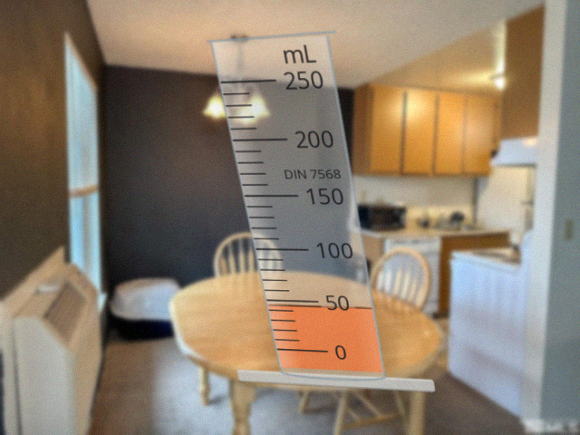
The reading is 45 mL
